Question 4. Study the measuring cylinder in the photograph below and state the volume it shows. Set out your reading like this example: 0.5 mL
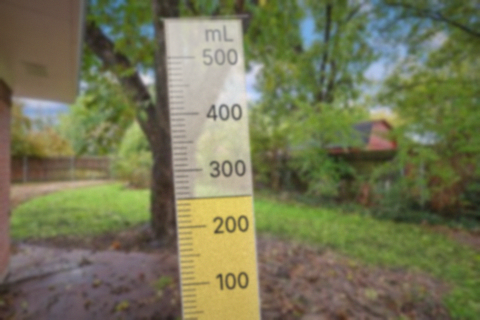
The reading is 250 mL
